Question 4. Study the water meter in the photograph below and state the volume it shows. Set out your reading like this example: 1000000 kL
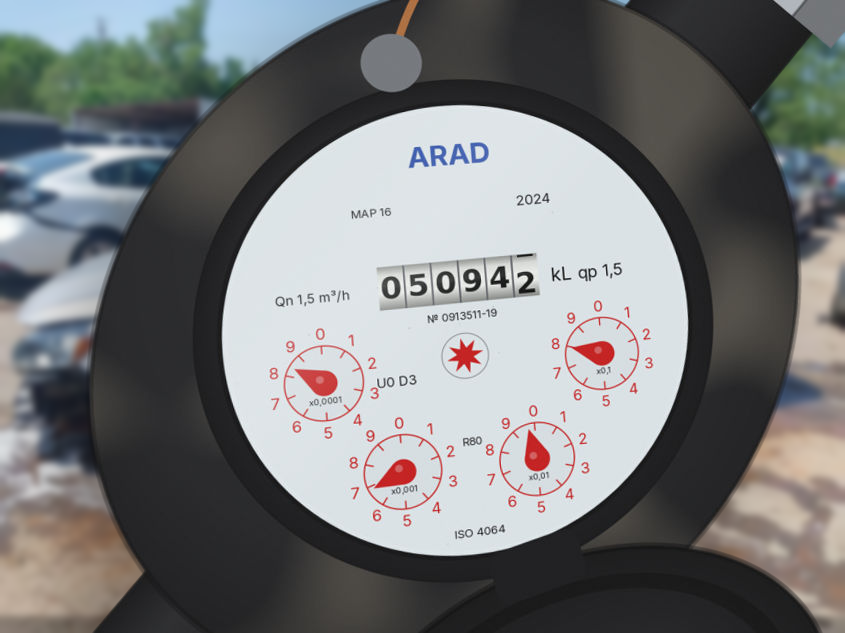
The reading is 50941.7968 kL
